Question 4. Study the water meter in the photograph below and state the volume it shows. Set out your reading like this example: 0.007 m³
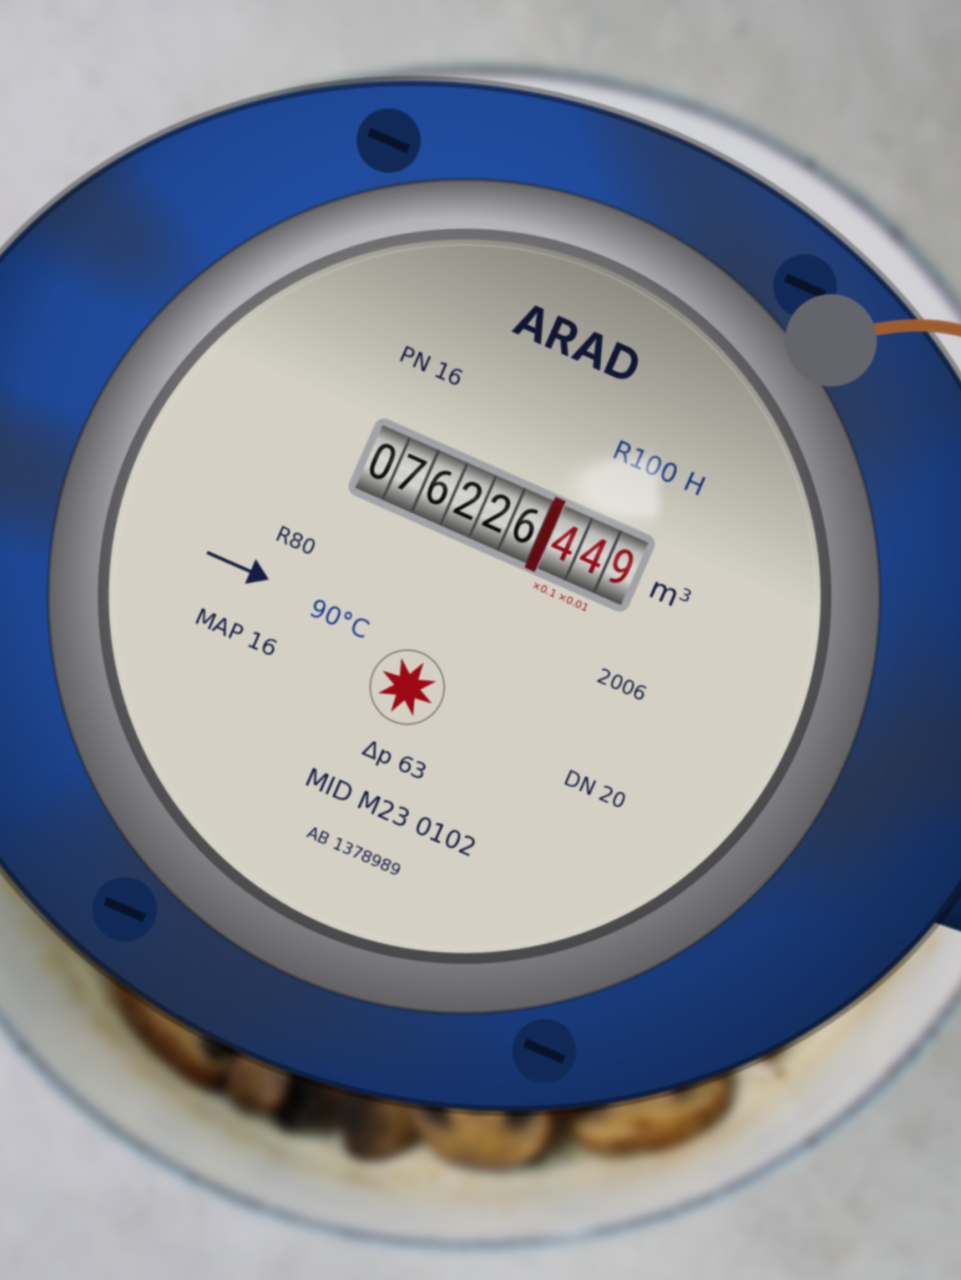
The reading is 76226.449 m³
